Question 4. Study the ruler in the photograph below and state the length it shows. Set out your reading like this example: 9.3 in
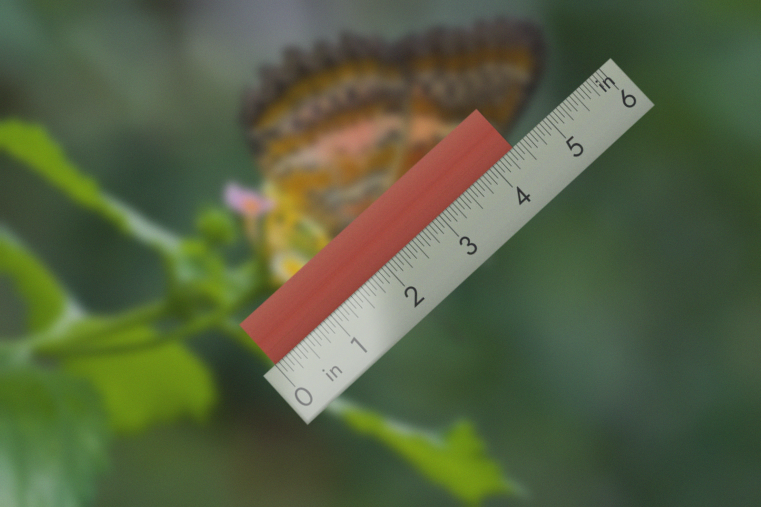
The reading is 4.375 in
